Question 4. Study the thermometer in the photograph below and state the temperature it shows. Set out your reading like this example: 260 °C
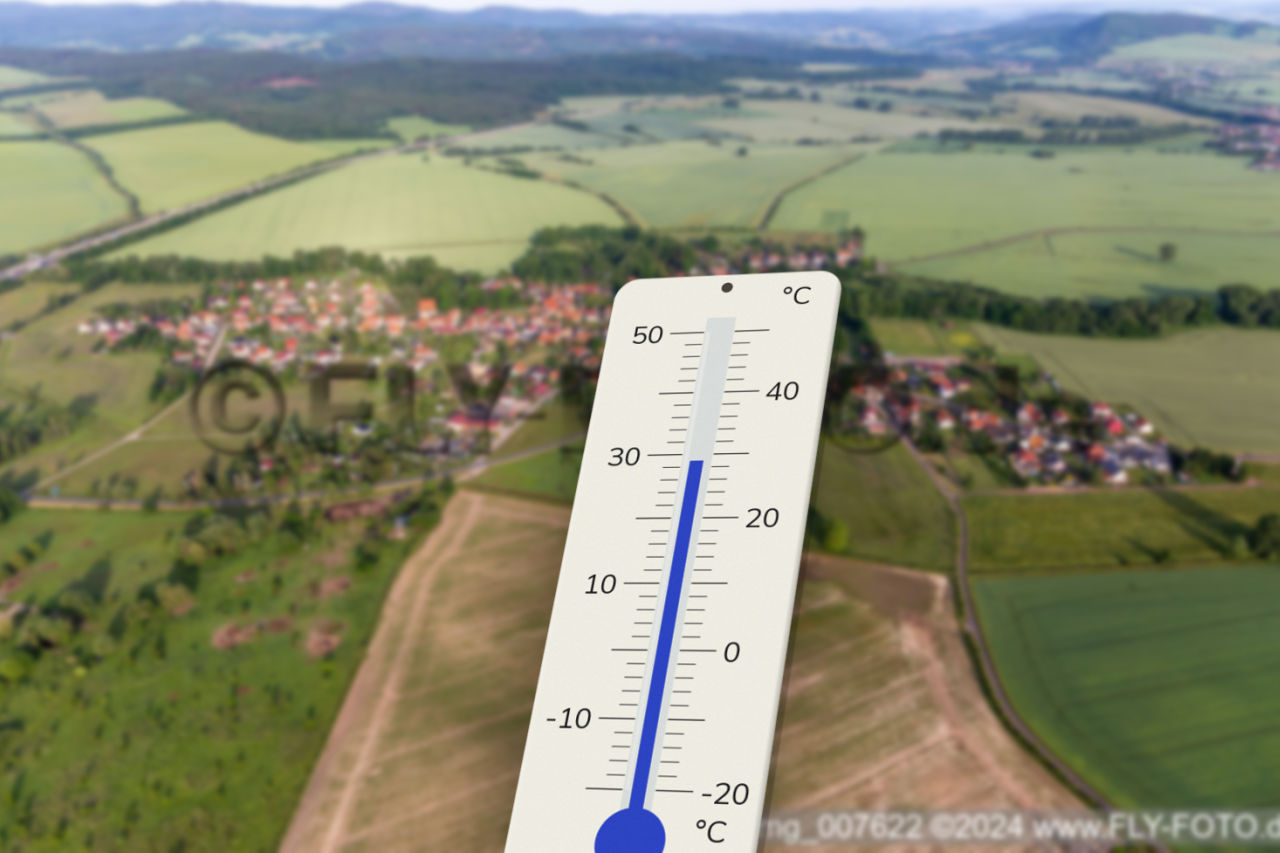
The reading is 29 °C
